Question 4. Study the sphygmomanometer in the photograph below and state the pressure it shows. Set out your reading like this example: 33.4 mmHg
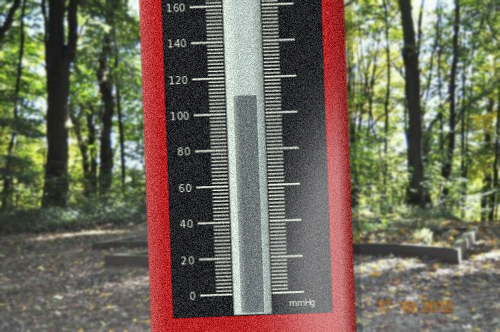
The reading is 110 mmHg
